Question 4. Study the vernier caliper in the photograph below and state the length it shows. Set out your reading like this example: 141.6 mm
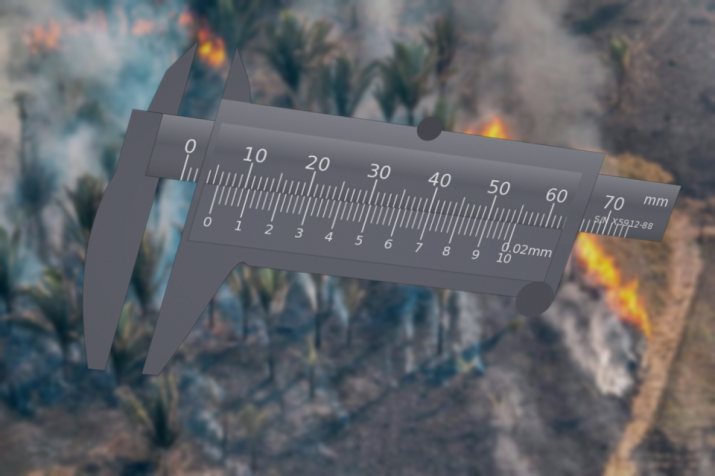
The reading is 5.8 mm
